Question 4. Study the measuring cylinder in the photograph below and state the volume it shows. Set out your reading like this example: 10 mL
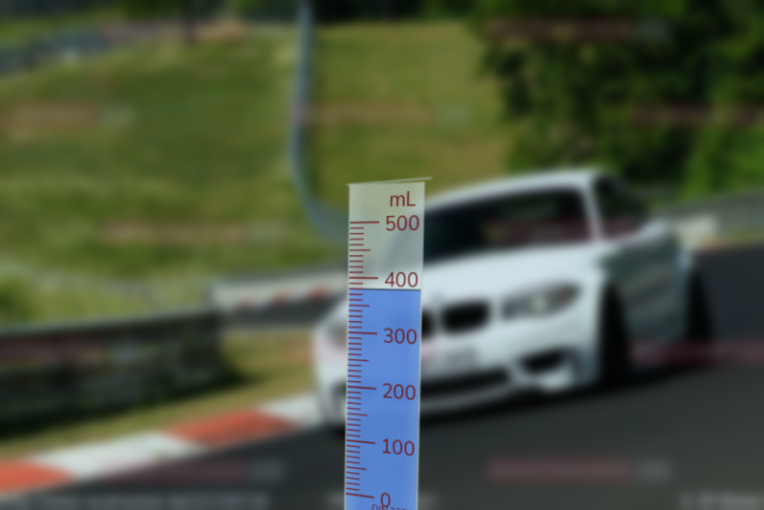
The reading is 380 mL
